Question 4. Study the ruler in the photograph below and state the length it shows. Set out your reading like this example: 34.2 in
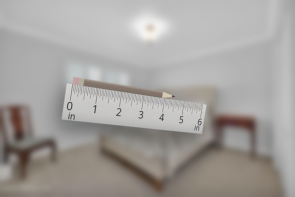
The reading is 4.5 in
